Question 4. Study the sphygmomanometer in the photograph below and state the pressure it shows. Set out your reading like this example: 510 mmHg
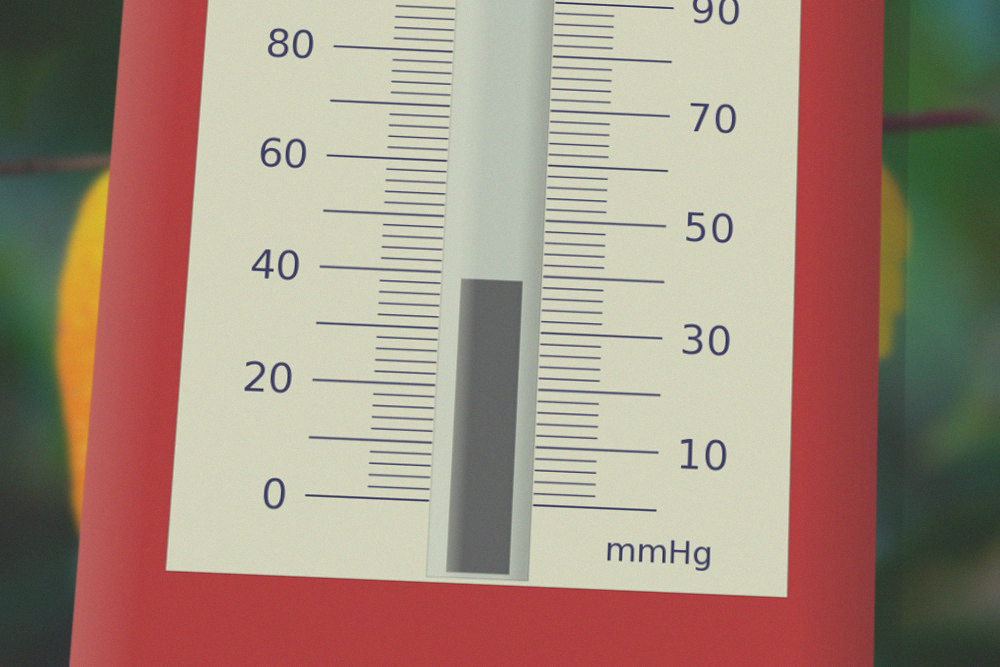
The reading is 39 mmHg
